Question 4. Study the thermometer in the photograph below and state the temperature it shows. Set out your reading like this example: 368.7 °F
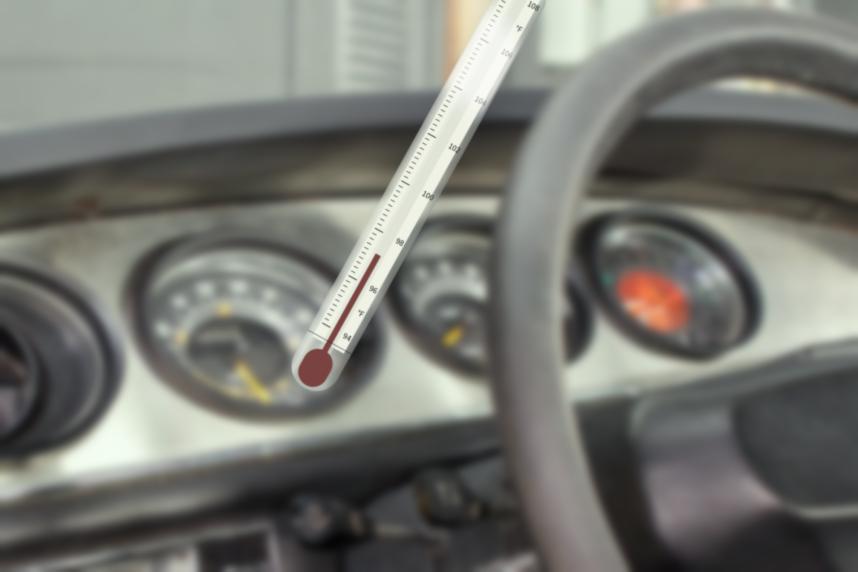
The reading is 97.2 °F
